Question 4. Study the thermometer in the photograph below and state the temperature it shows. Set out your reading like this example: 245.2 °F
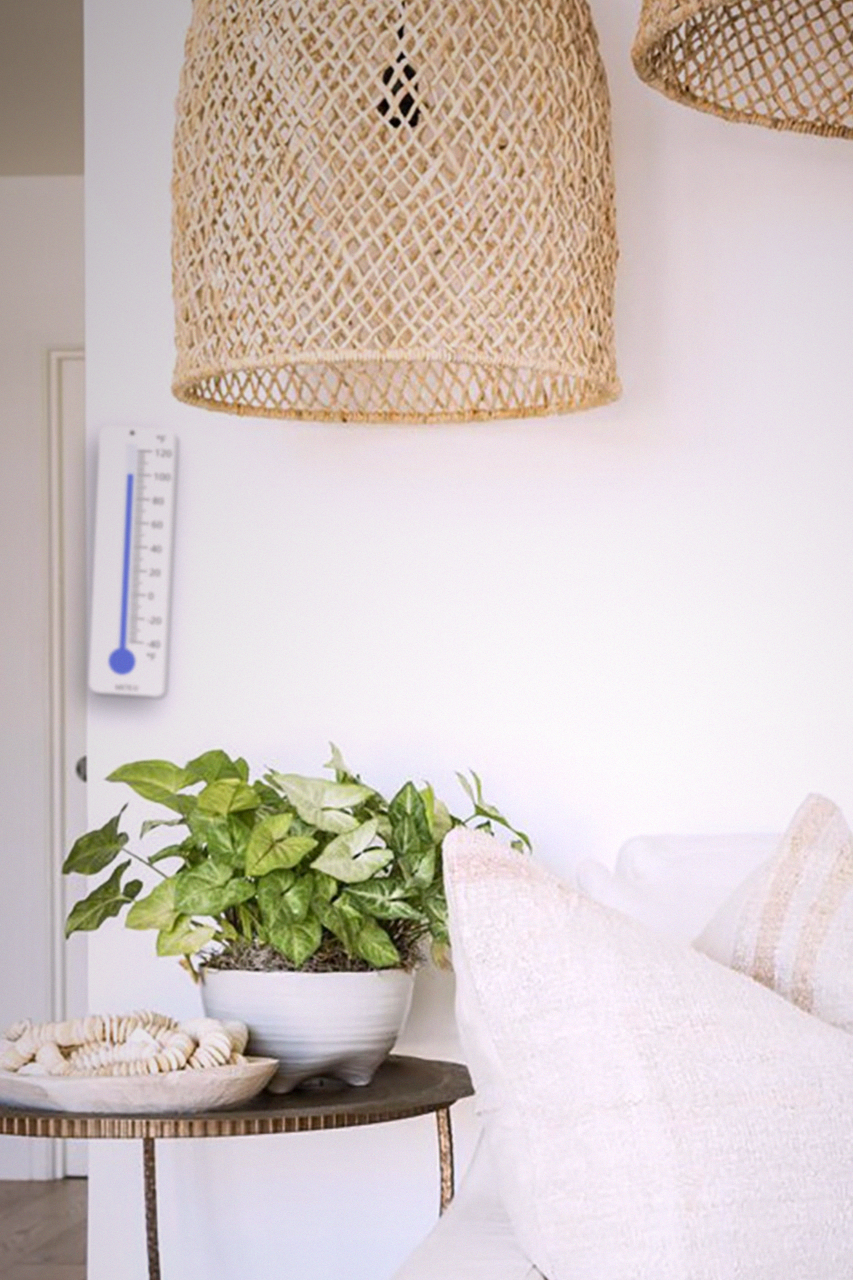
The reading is 100 °F
